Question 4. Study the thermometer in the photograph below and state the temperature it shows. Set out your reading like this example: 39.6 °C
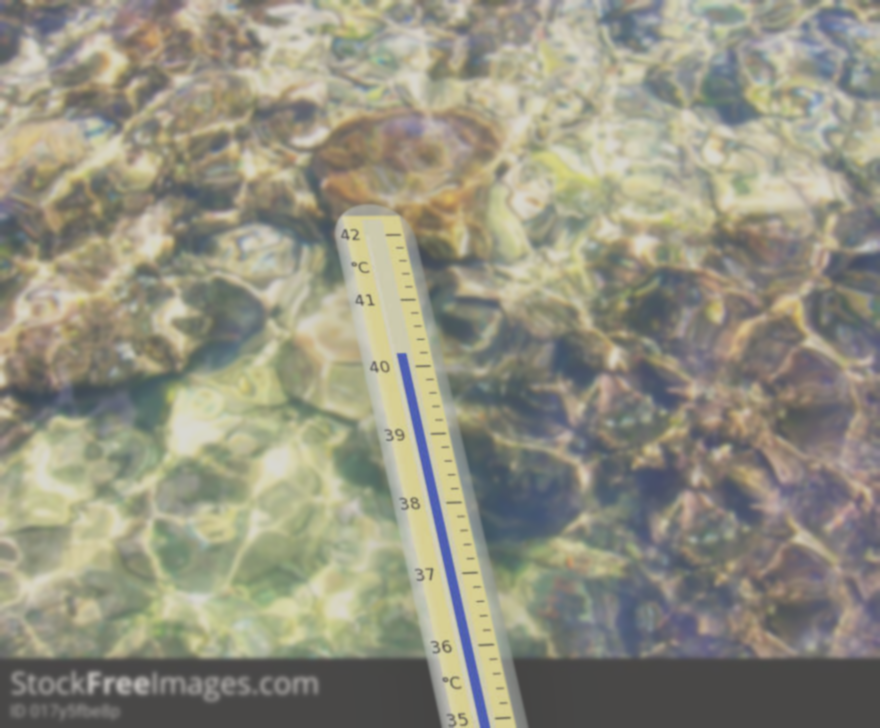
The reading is 40.2 °C
